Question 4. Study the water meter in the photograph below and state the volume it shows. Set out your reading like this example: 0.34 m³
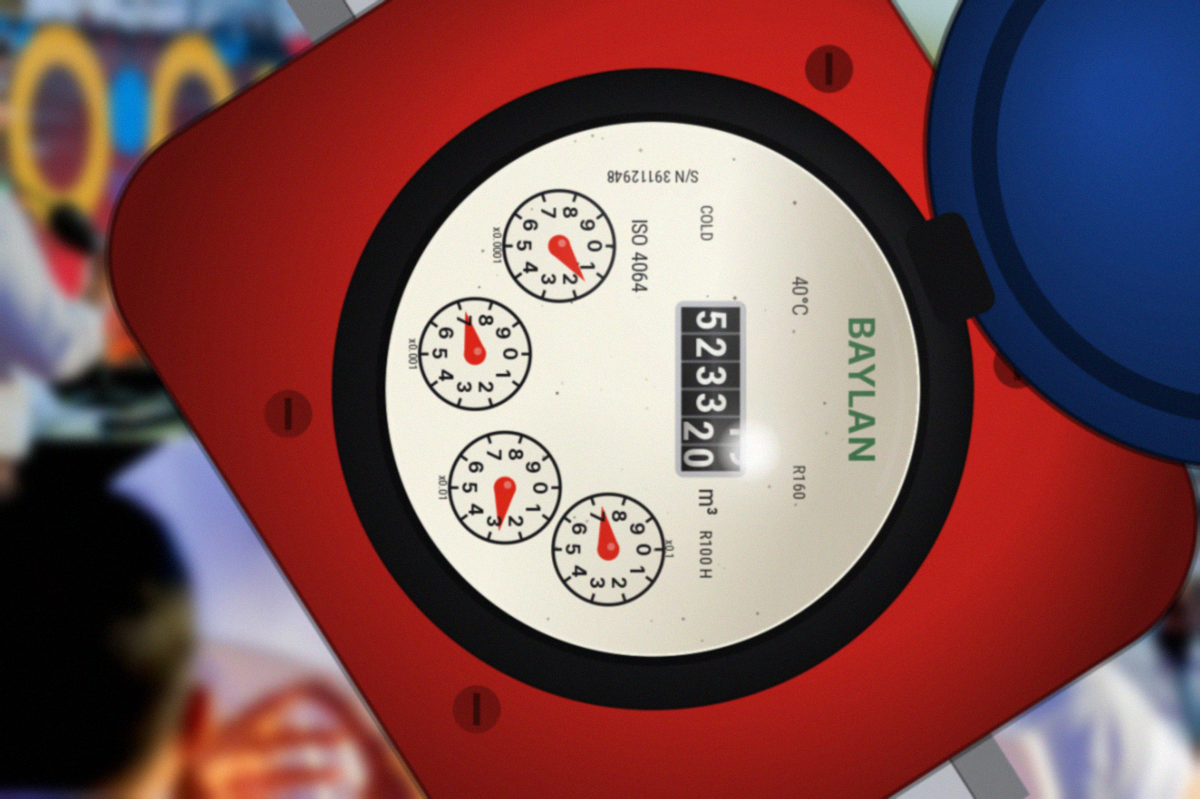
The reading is 523319.7271 m³
